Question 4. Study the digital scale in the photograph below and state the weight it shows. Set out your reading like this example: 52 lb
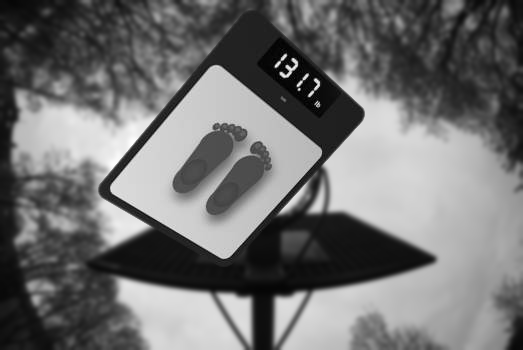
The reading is 131.7 lb
